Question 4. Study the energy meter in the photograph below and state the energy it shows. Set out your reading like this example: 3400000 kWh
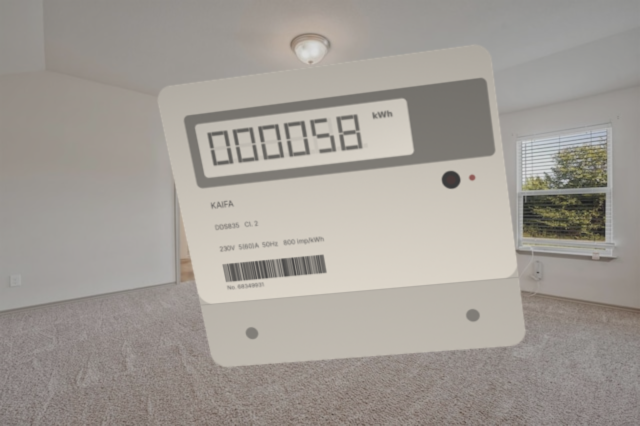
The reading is 58 kWh
